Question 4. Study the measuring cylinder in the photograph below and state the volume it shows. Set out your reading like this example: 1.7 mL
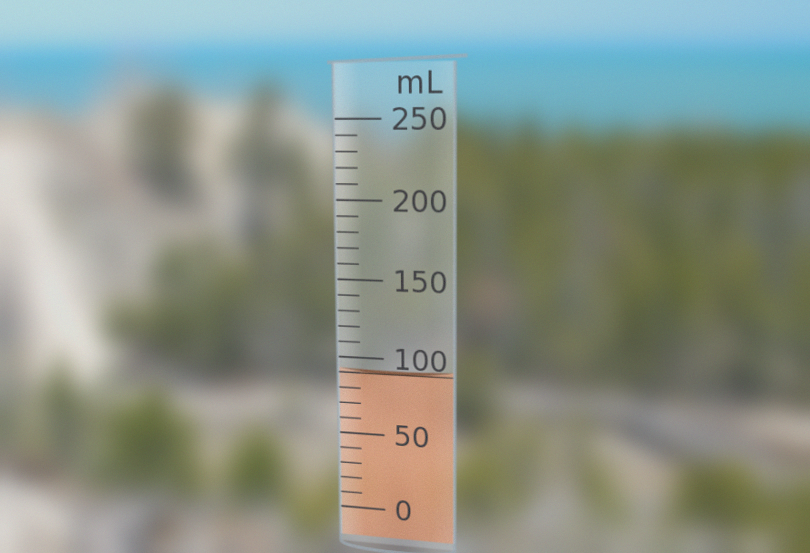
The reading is 90 mL
